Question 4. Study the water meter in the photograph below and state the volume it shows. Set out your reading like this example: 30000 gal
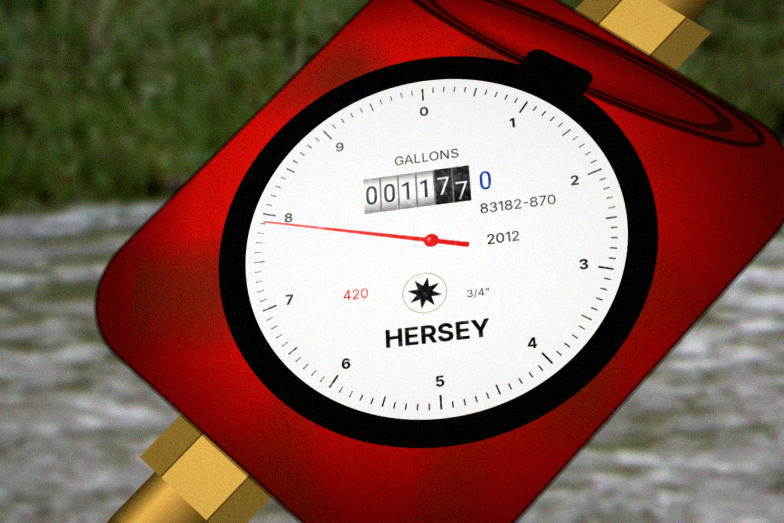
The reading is 11767.9 gal
